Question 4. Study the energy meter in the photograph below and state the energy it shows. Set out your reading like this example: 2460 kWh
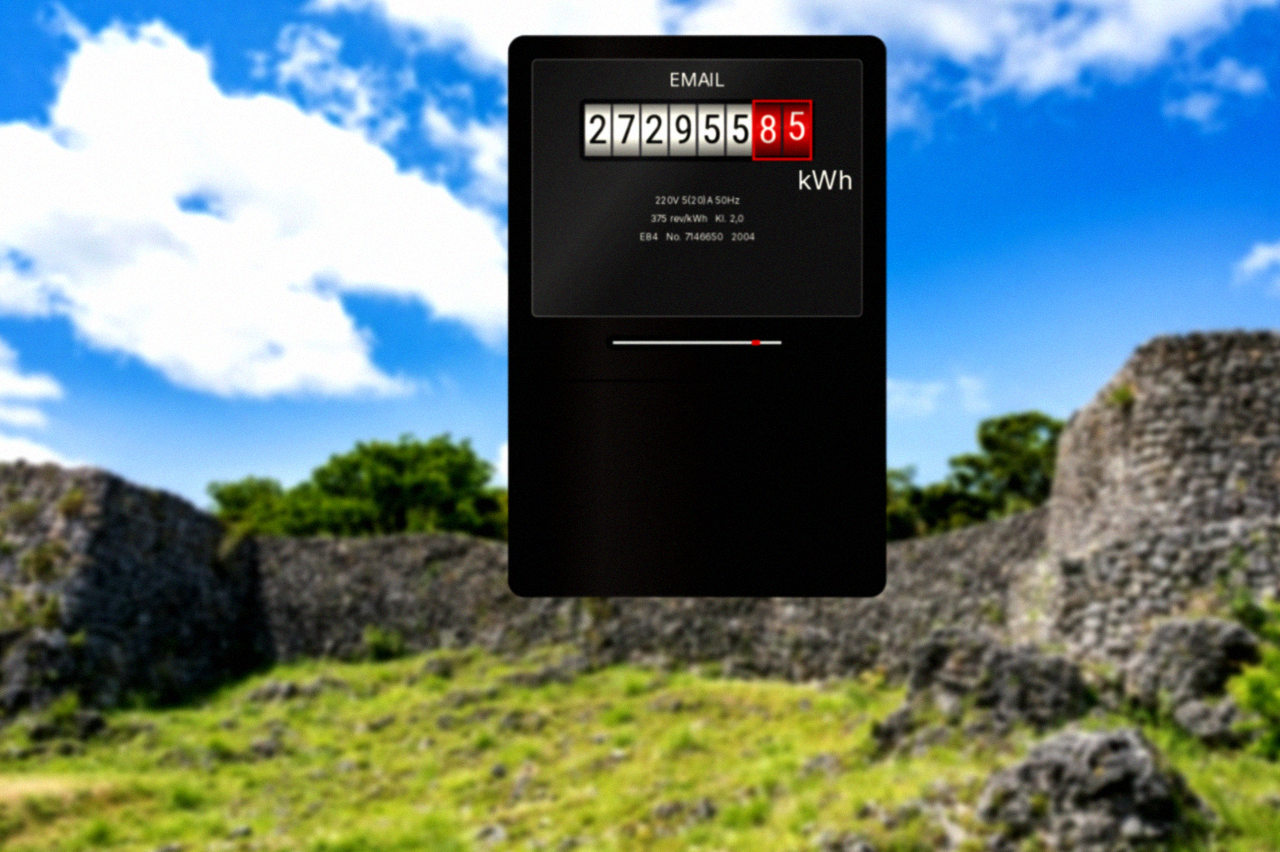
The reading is 272955.85 kWh
